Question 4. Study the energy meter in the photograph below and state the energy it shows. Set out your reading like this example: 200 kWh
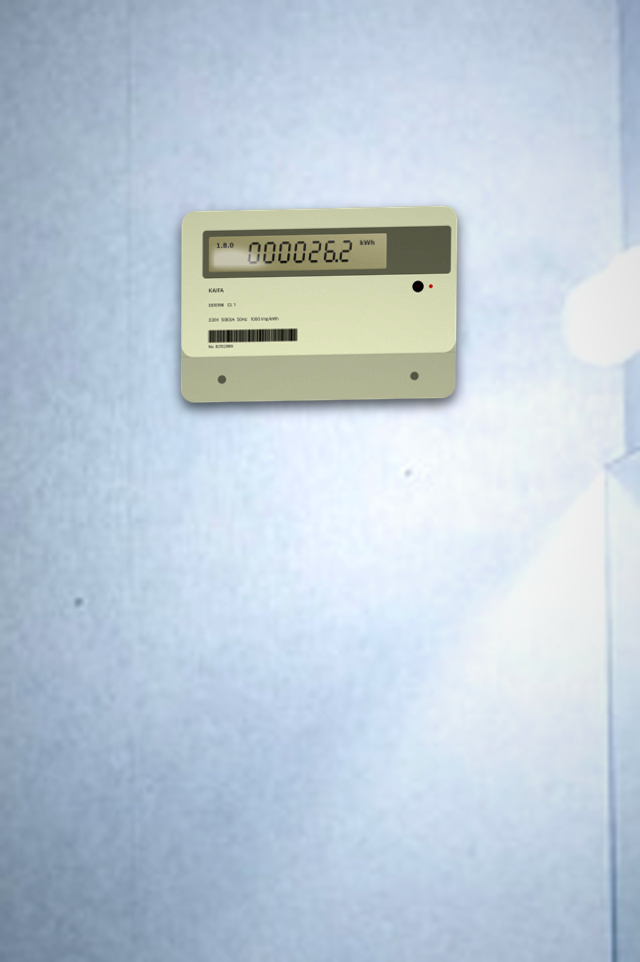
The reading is 26.2 kWh
